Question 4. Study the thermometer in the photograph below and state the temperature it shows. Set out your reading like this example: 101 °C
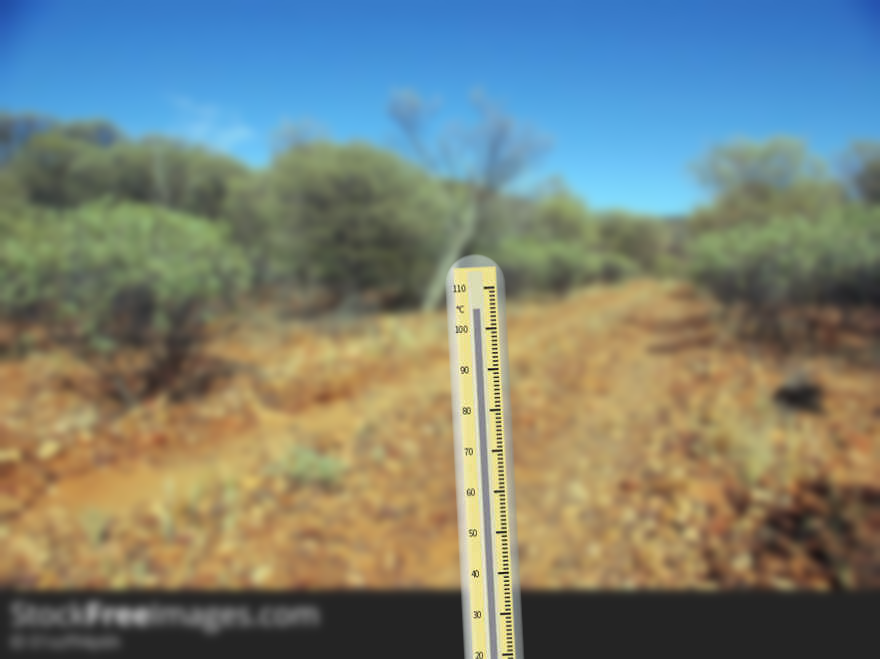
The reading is 105 °C
